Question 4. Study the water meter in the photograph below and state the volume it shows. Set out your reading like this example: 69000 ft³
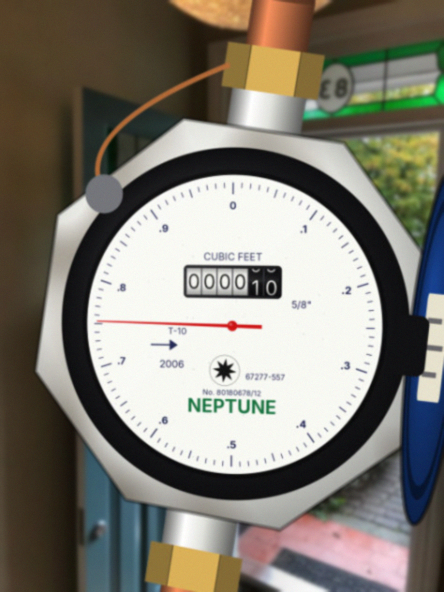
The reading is 9.75 ft³
